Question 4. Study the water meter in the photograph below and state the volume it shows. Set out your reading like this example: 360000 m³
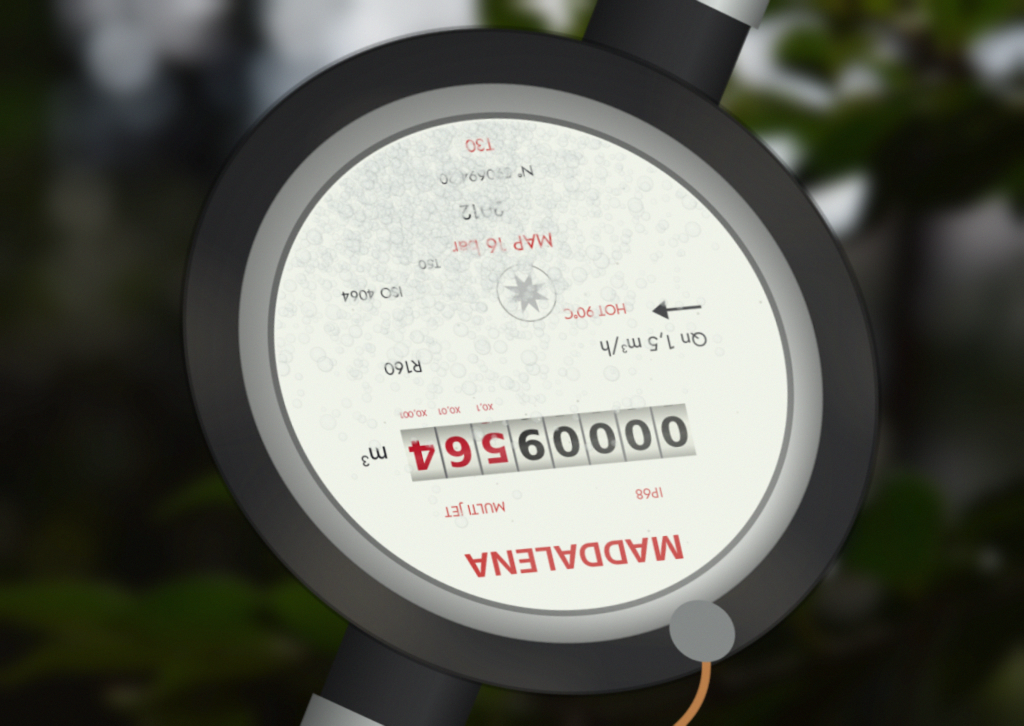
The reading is 9.564 m³
